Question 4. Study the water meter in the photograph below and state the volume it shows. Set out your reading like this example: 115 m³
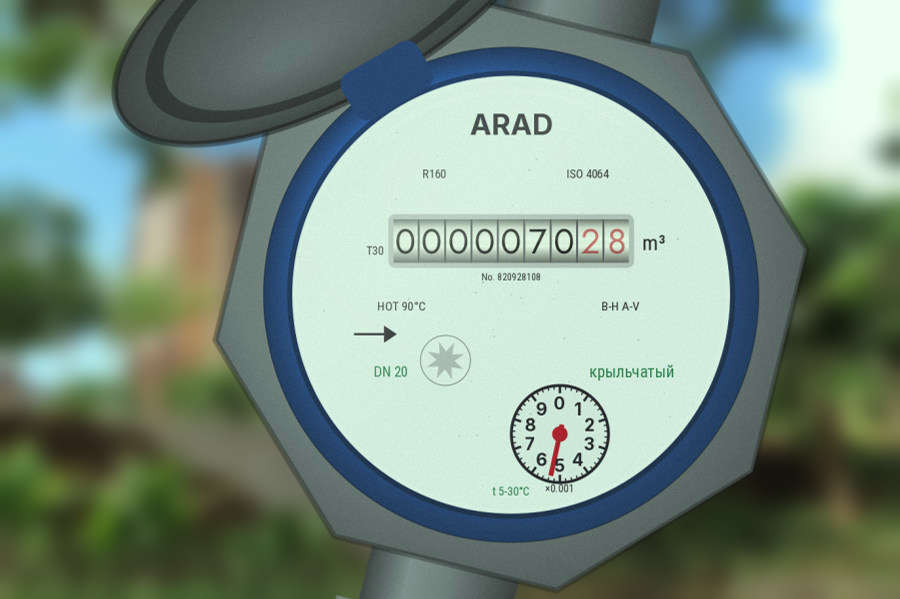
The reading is 70.285 m³
